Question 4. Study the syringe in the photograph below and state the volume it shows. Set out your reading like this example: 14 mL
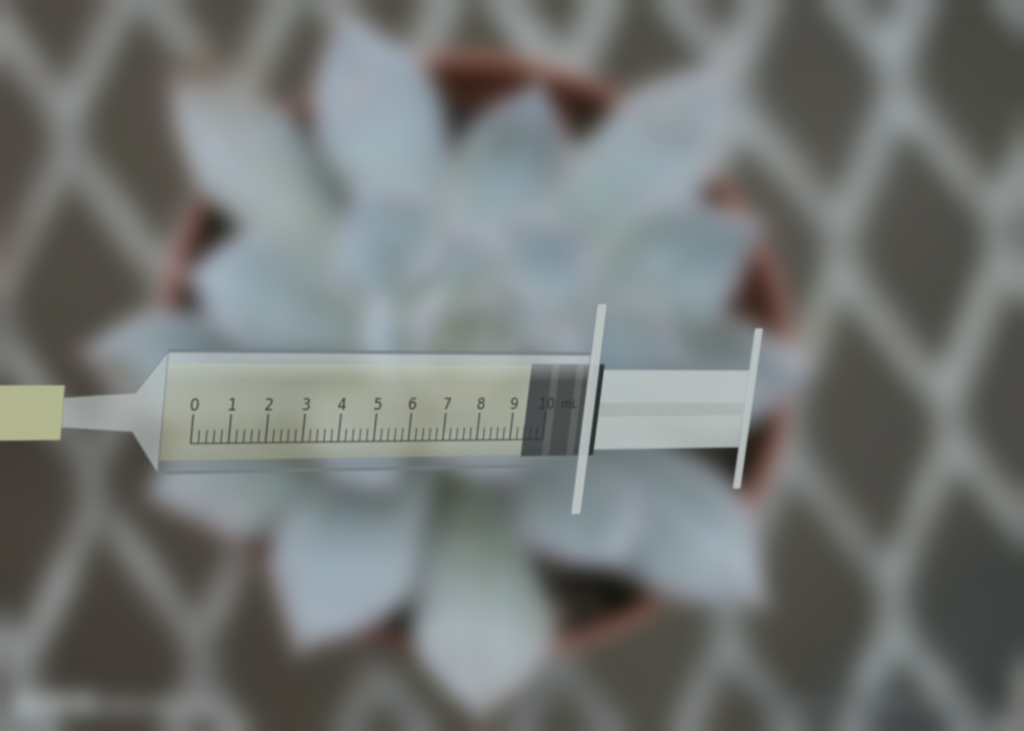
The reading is 9.4 mL
